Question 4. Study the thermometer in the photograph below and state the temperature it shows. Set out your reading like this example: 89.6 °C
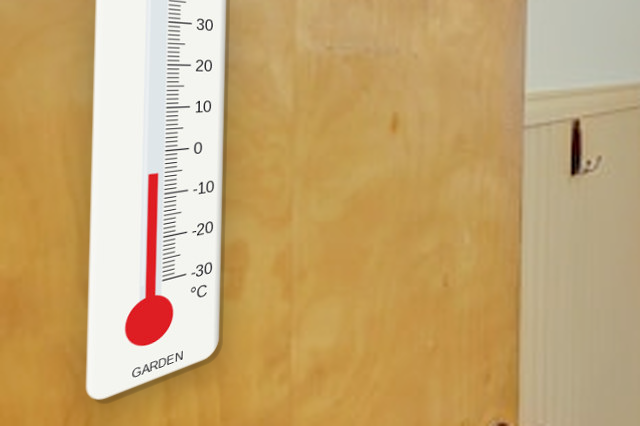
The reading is -5 °C
